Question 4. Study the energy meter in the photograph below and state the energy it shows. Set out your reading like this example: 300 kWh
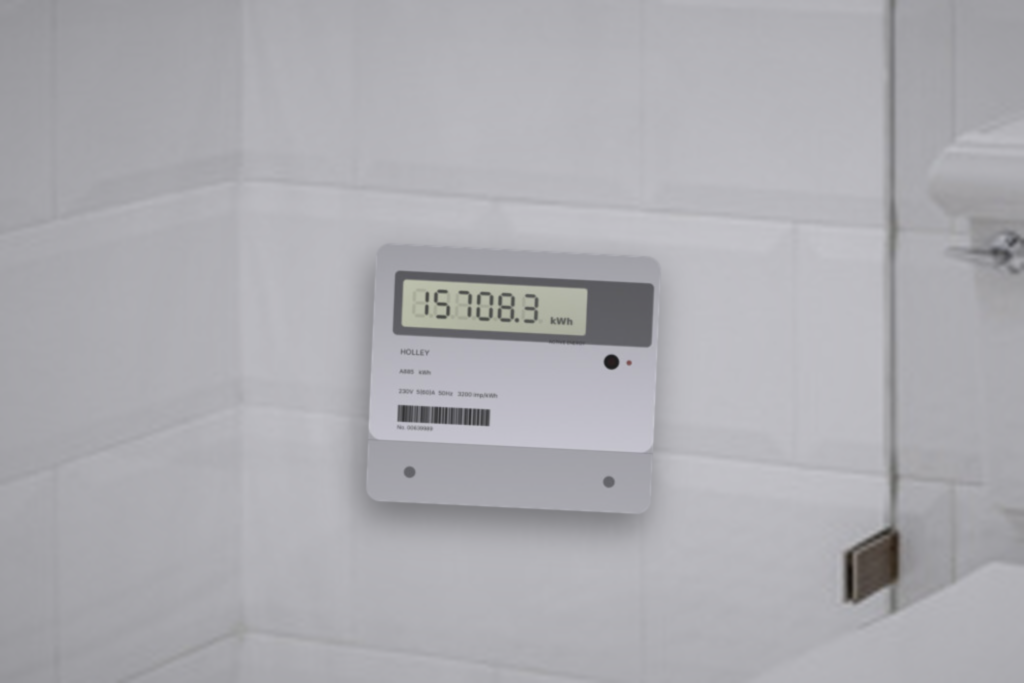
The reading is 15708.3 kWh
